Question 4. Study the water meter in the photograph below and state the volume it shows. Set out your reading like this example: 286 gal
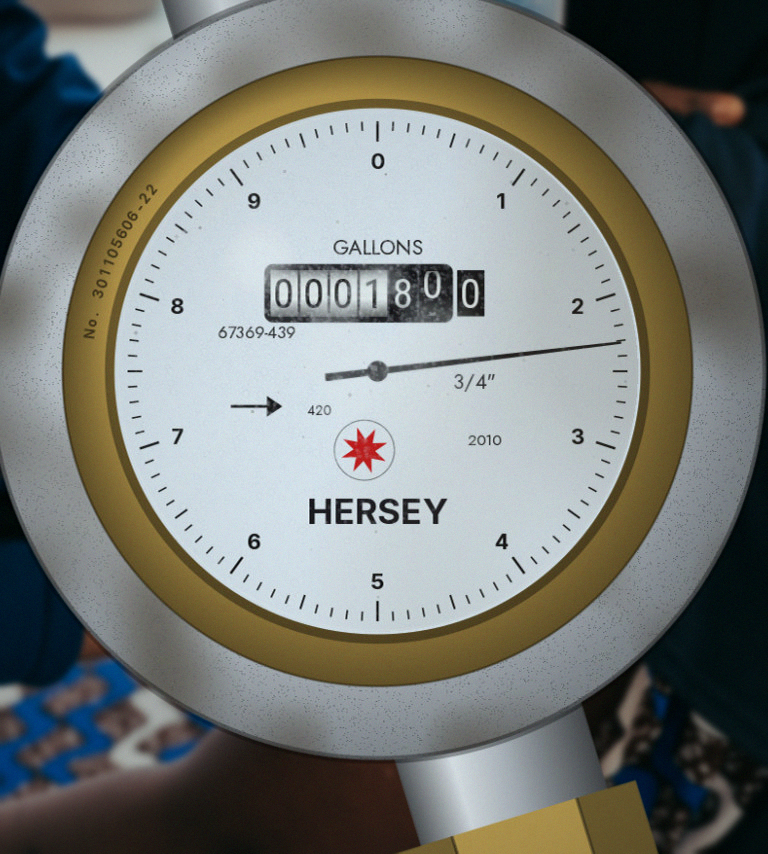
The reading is 1802.3 gal
